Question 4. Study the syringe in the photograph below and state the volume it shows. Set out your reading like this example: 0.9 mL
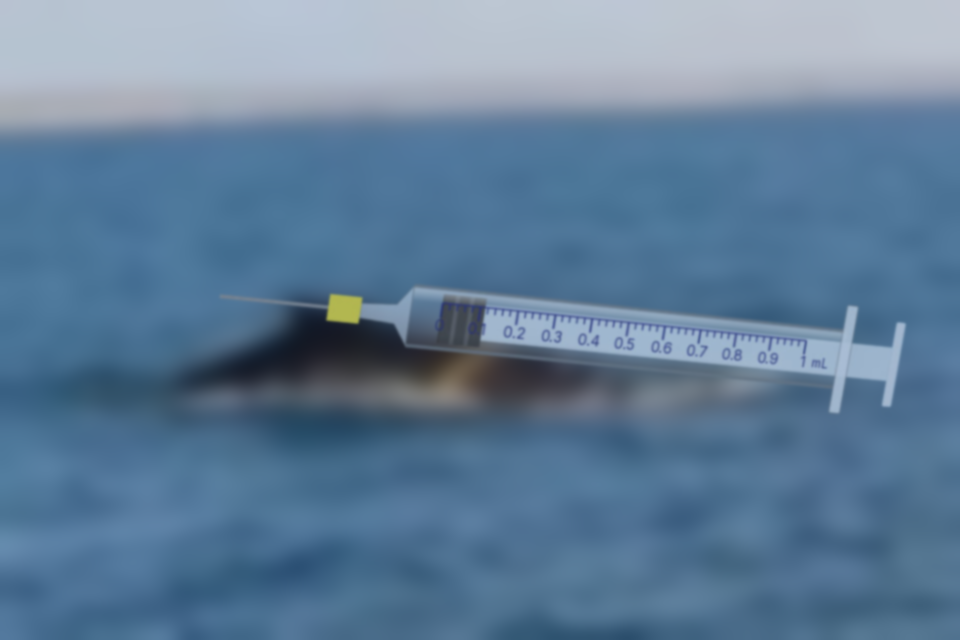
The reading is 0 mL
